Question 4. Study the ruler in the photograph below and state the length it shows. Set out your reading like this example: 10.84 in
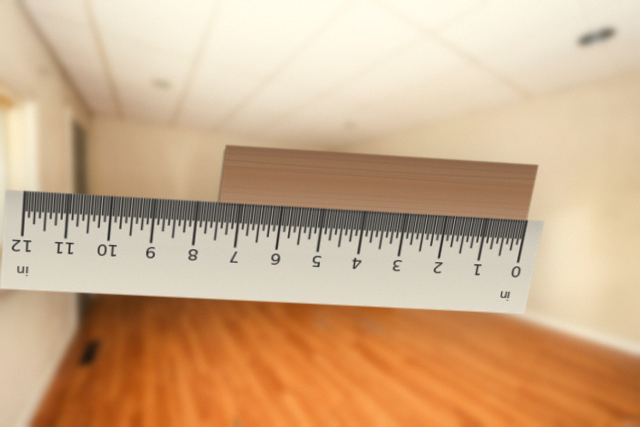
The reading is 7.5 in
